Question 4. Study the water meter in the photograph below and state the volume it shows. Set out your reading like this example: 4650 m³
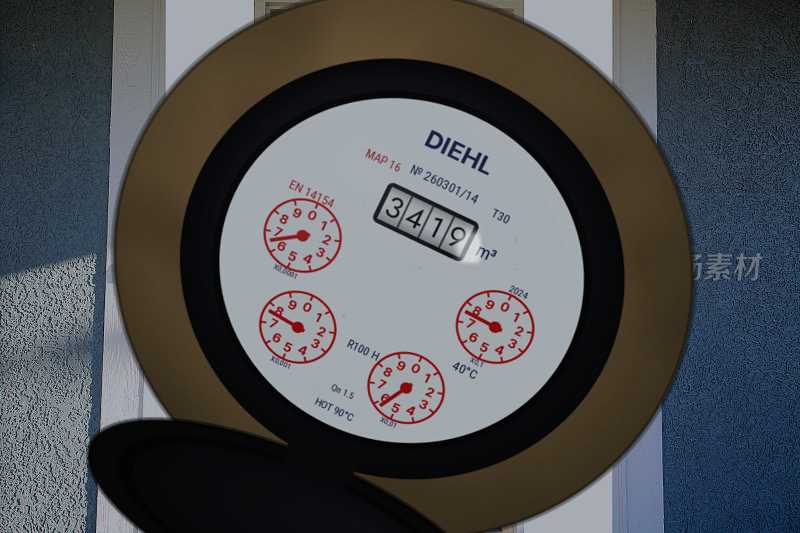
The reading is 3419.7576 m³
